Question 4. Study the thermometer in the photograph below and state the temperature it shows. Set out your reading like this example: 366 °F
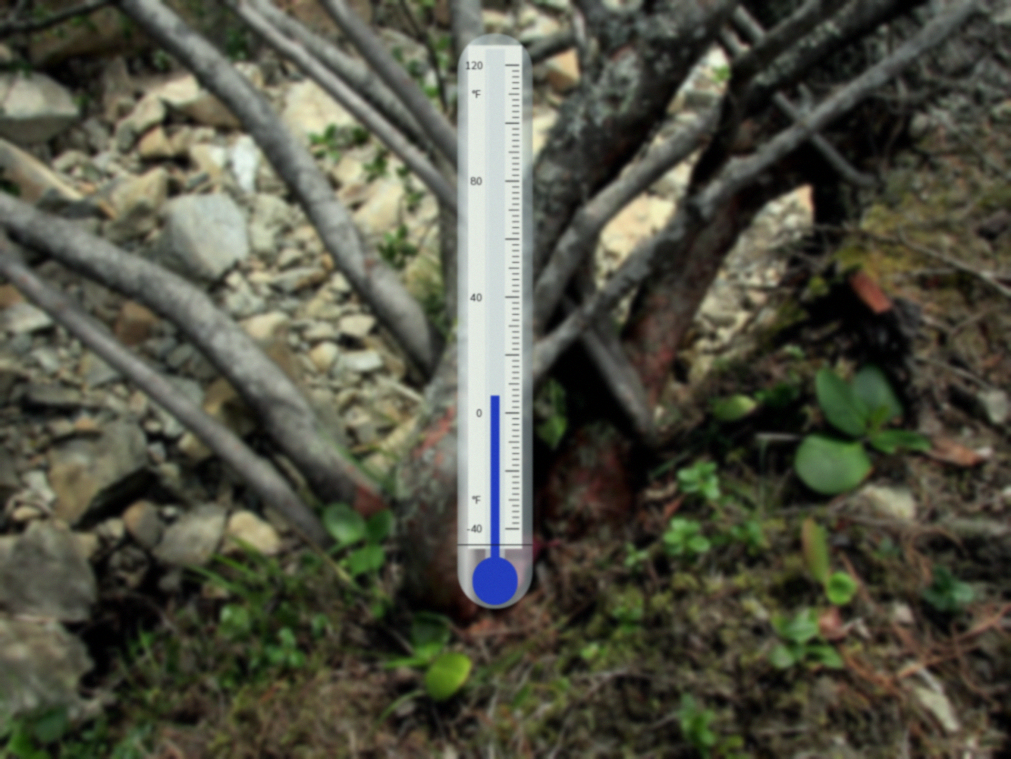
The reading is 6 °F
